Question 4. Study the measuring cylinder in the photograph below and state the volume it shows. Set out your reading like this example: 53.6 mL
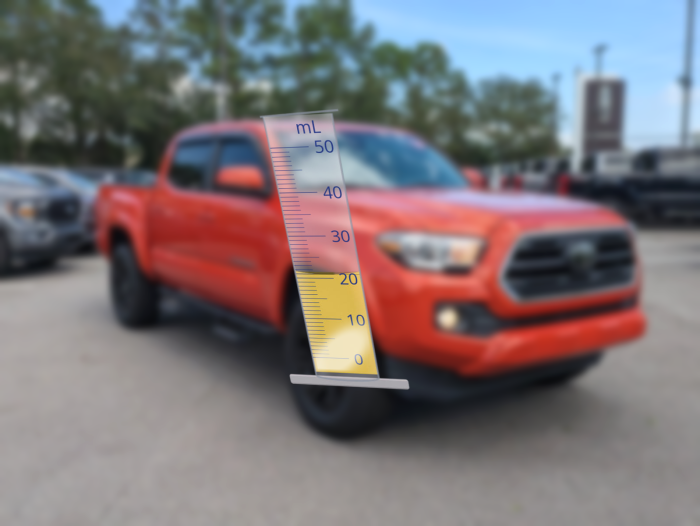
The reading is 21 mL
